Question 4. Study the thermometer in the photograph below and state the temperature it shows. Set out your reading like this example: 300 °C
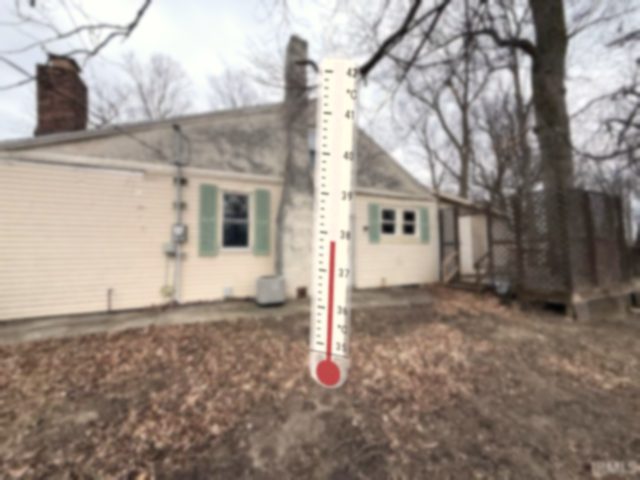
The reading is 37.8 °C
